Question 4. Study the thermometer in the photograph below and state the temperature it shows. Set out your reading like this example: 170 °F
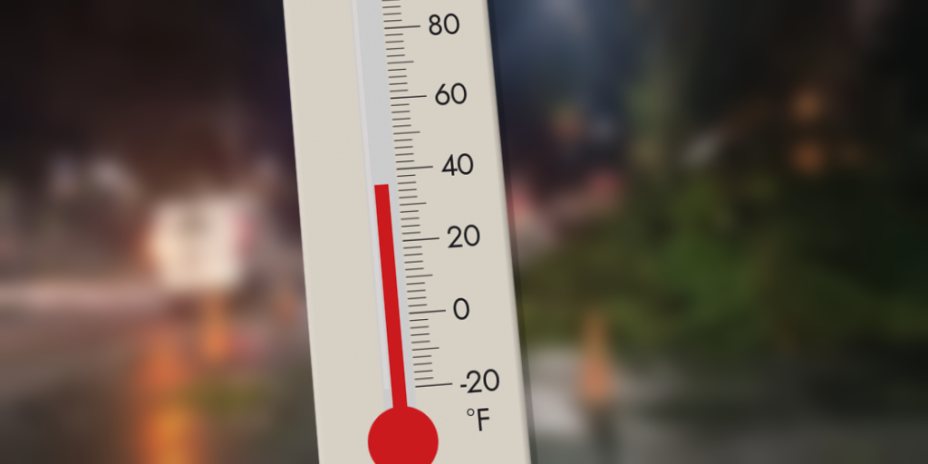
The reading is 36 °F
